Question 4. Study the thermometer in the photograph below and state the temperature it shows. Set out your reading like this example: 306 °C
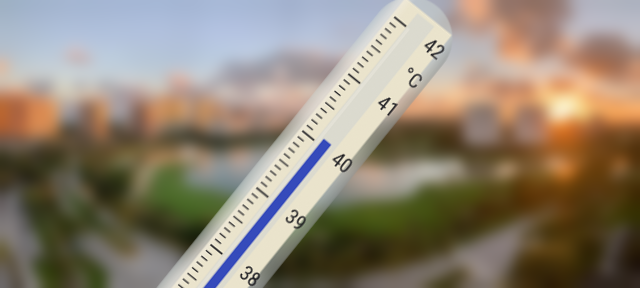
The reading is 40.1 °C
